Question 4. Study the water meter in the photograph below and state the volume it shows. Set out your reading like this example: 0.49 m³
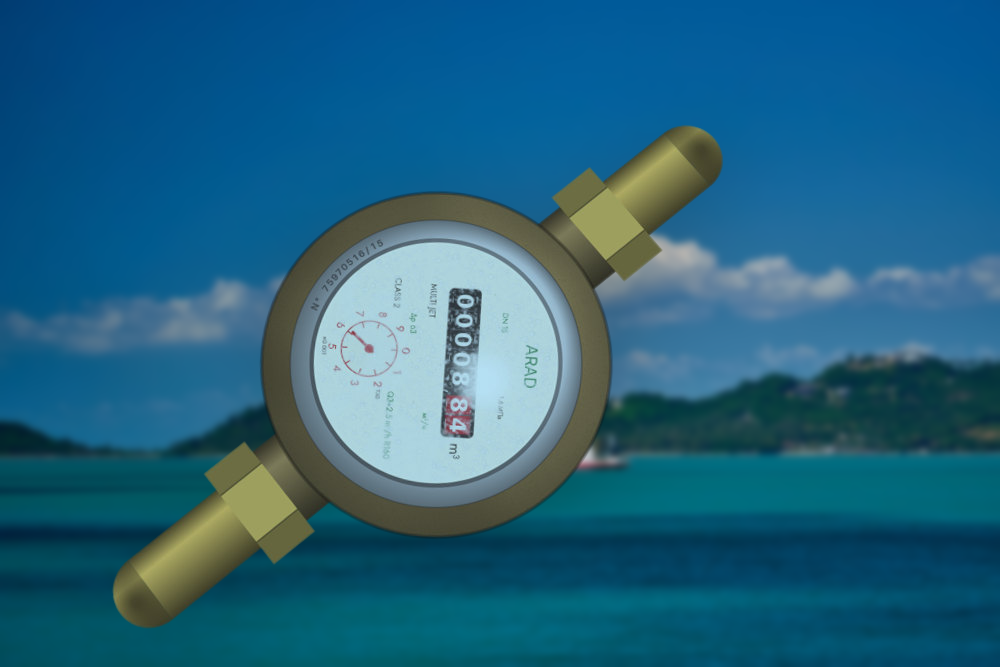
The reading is 8.846 m³
